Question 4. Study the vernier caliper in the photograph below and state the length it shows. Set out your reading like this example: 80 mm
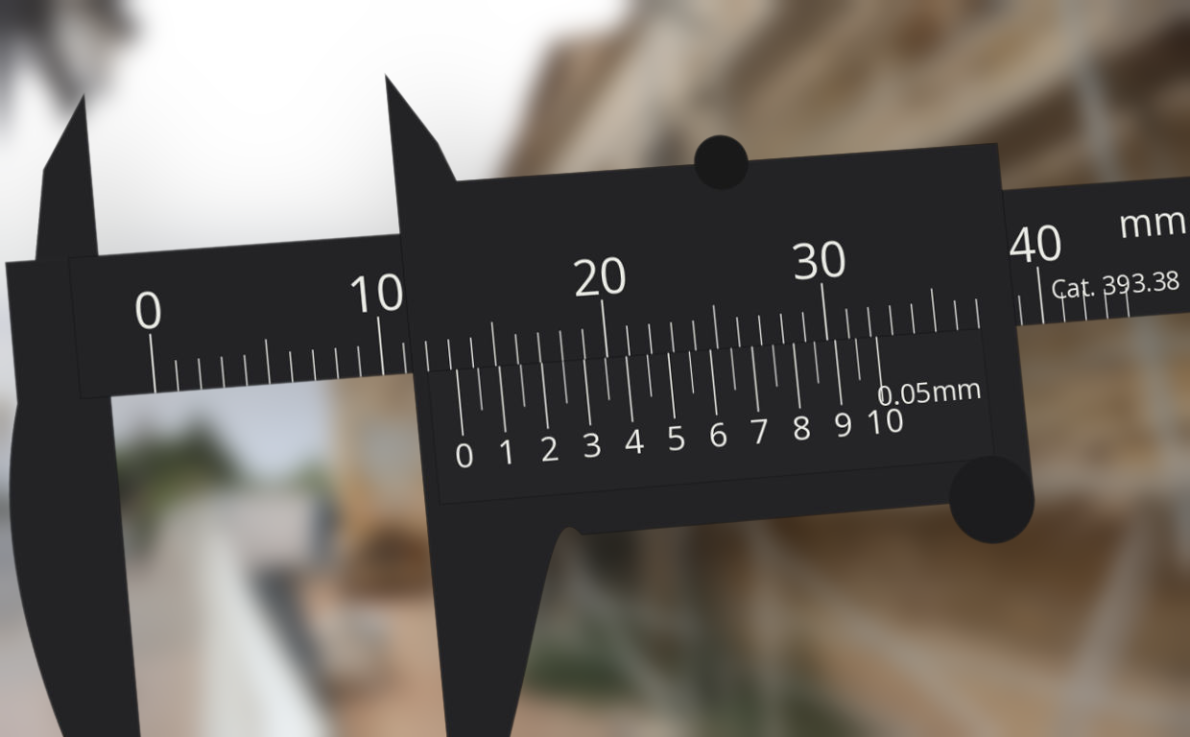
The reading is 13.25 mm
